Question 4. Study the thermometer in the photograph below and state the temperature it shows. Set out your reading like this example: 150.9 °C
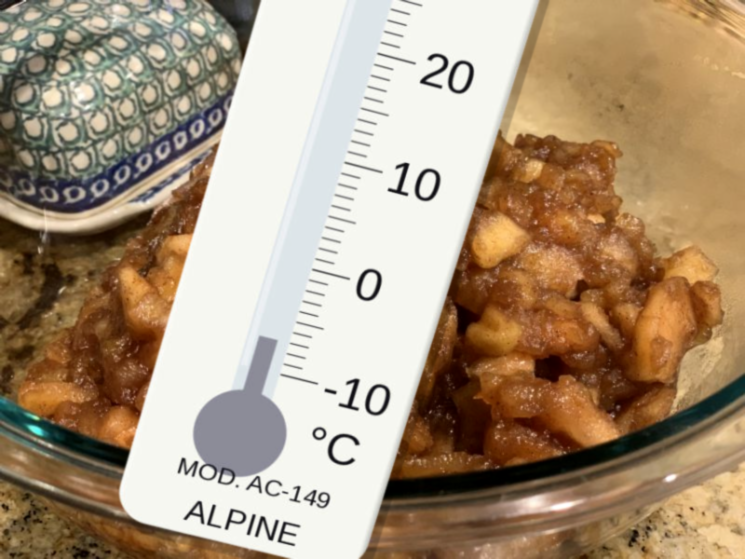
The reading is -7 °C
